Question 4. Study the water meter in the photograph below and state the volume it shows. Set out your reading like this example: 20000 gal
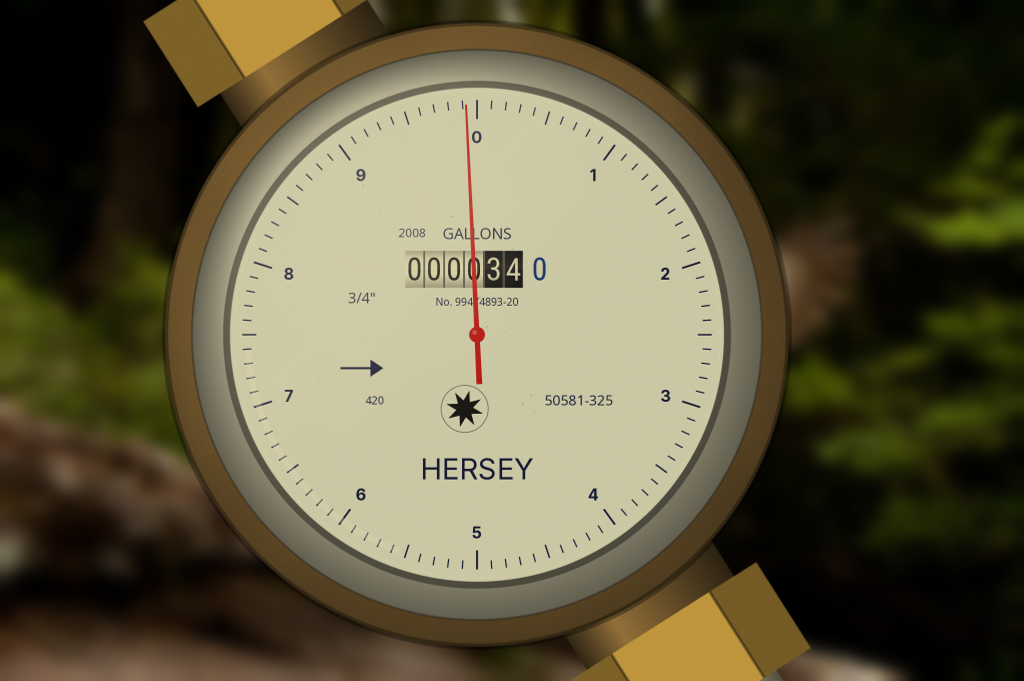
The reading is 339.9 gal
